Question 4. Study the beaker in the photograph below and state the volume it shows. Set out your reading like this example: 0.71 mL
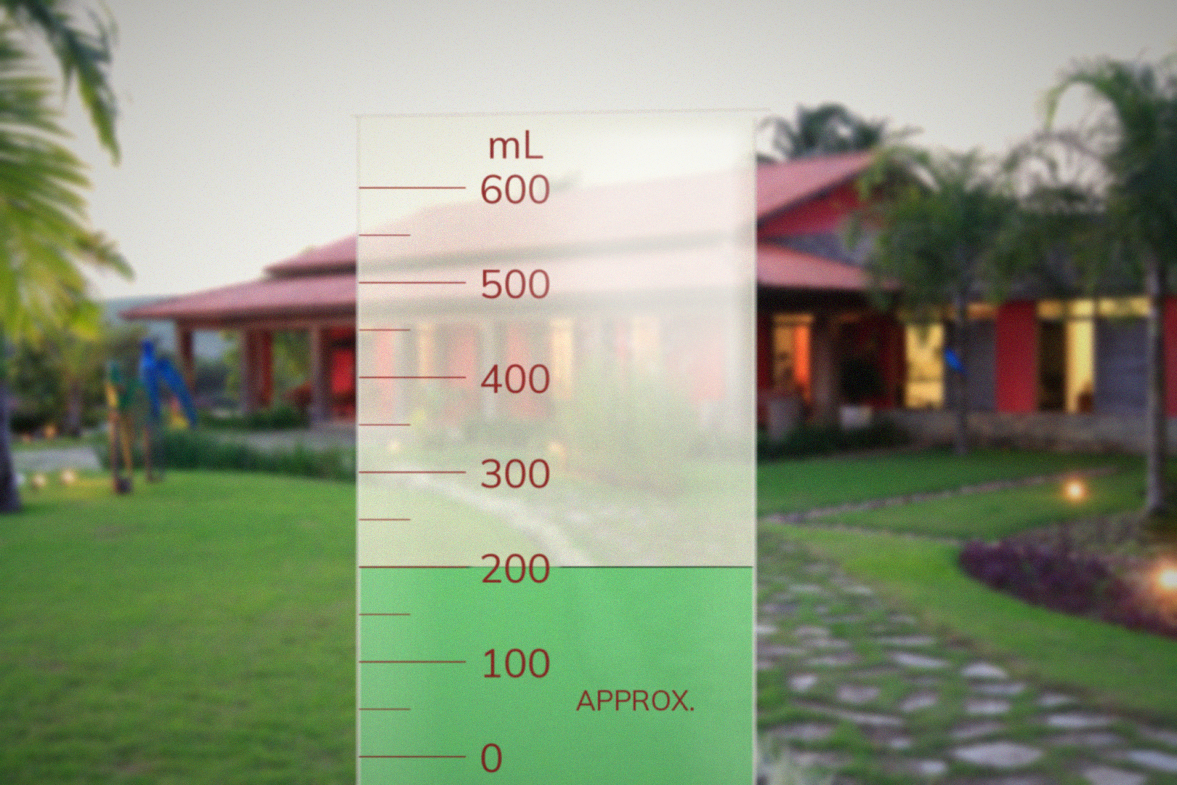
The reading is 200 mL
